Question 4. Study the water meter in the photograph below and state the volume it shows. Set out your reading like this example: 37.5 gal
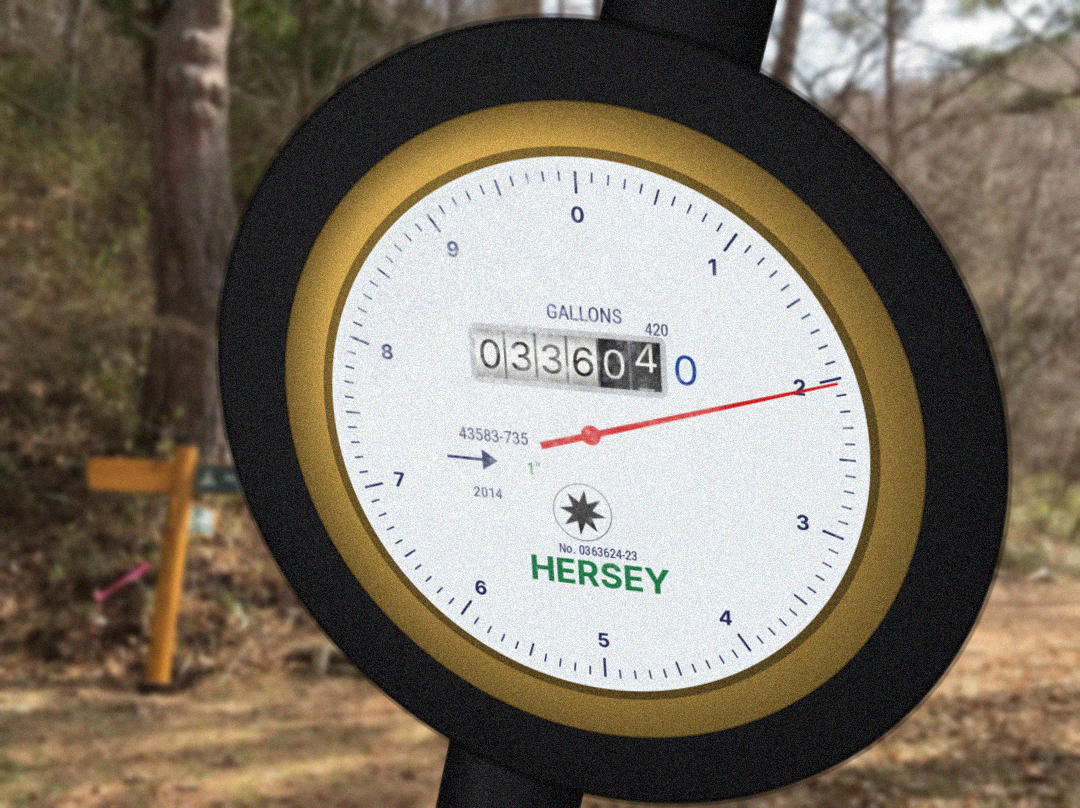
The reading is 336042.0 gal
